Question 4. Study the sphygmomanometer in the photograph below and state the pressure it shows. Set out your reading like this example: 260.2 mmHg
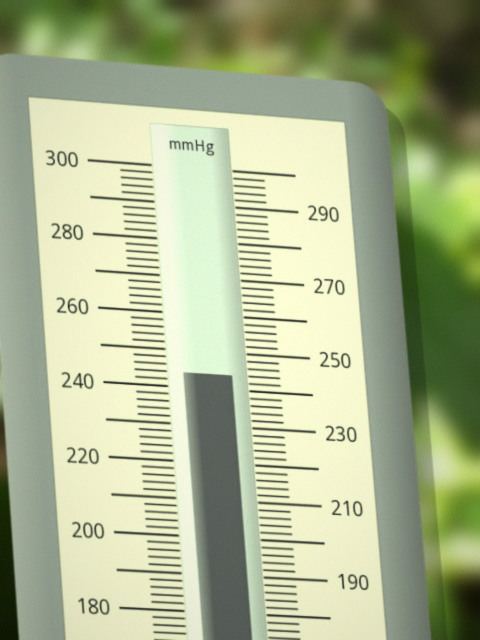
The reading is 244 mmHg
